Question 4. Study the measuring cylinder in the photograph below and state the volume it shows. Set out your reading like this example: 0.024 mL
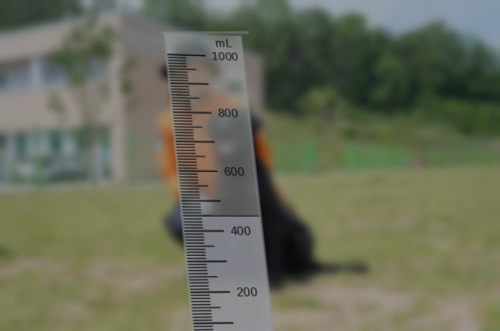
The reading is 450 mL
